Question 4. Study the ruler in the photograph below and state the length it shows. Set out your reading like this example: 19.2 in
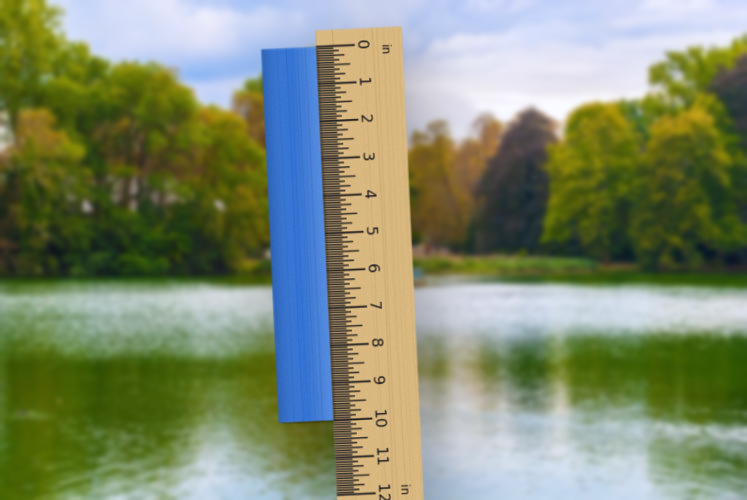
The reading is 10 in
